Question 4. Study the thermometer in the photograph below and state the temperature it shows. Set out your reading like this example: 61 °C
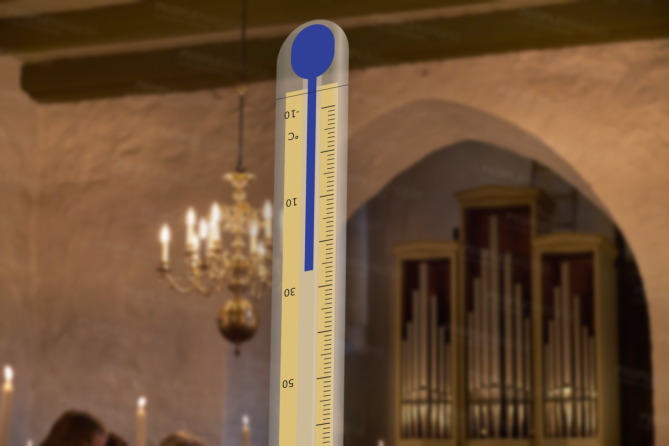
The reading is 26 °C
